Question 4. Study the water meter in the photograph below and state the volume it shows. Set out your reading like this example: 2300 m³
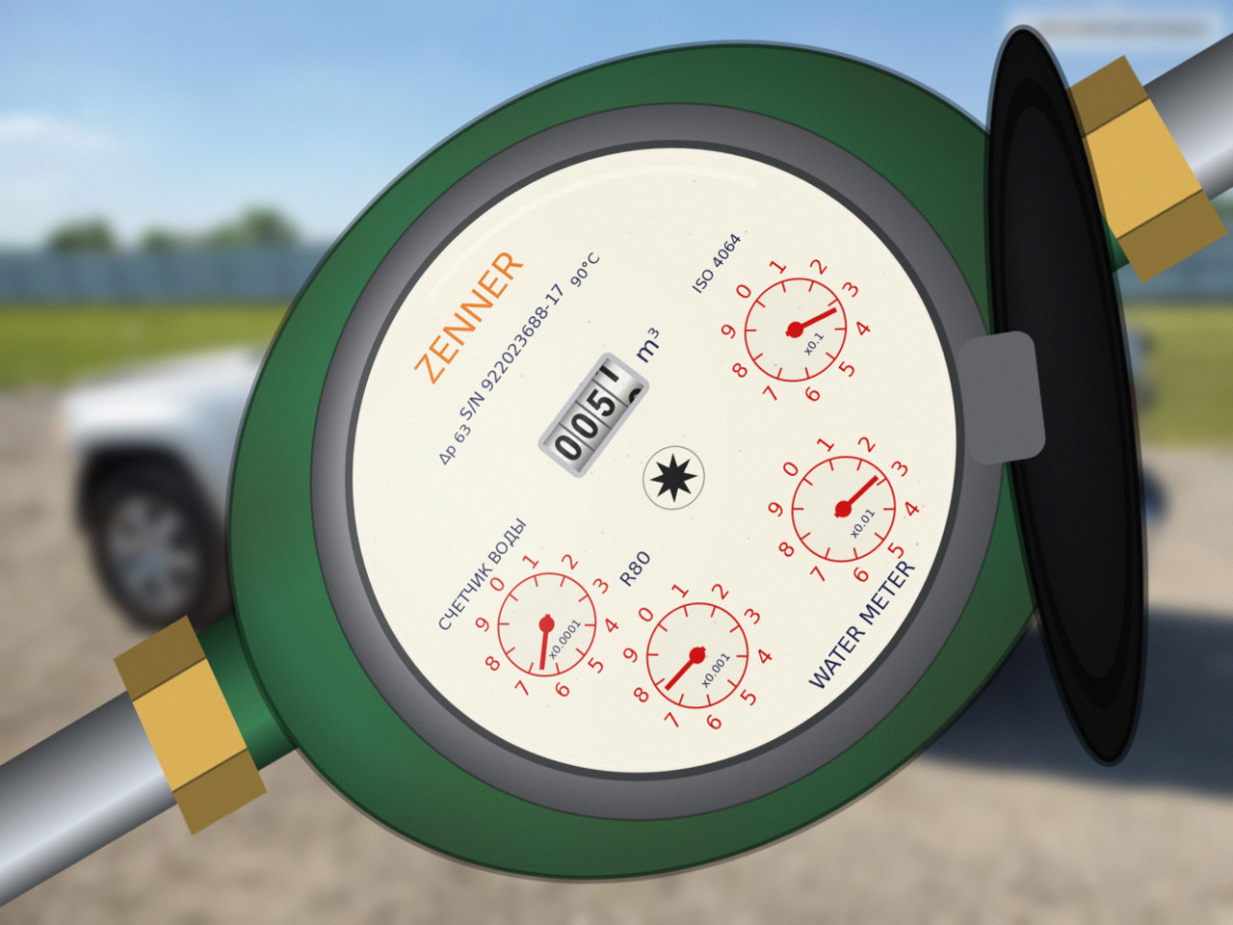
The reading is 51.3276 m³
